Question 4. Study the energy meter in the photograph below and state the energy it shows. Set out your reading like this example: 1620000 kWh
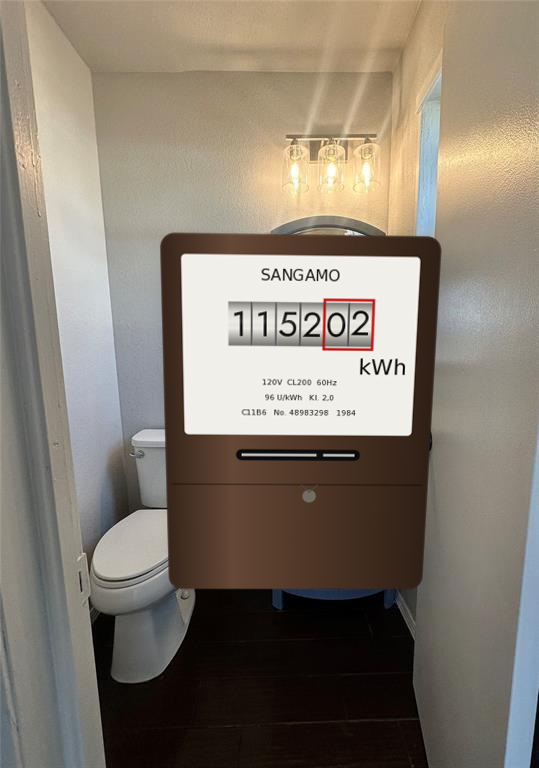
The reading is 1152.02 kWh
